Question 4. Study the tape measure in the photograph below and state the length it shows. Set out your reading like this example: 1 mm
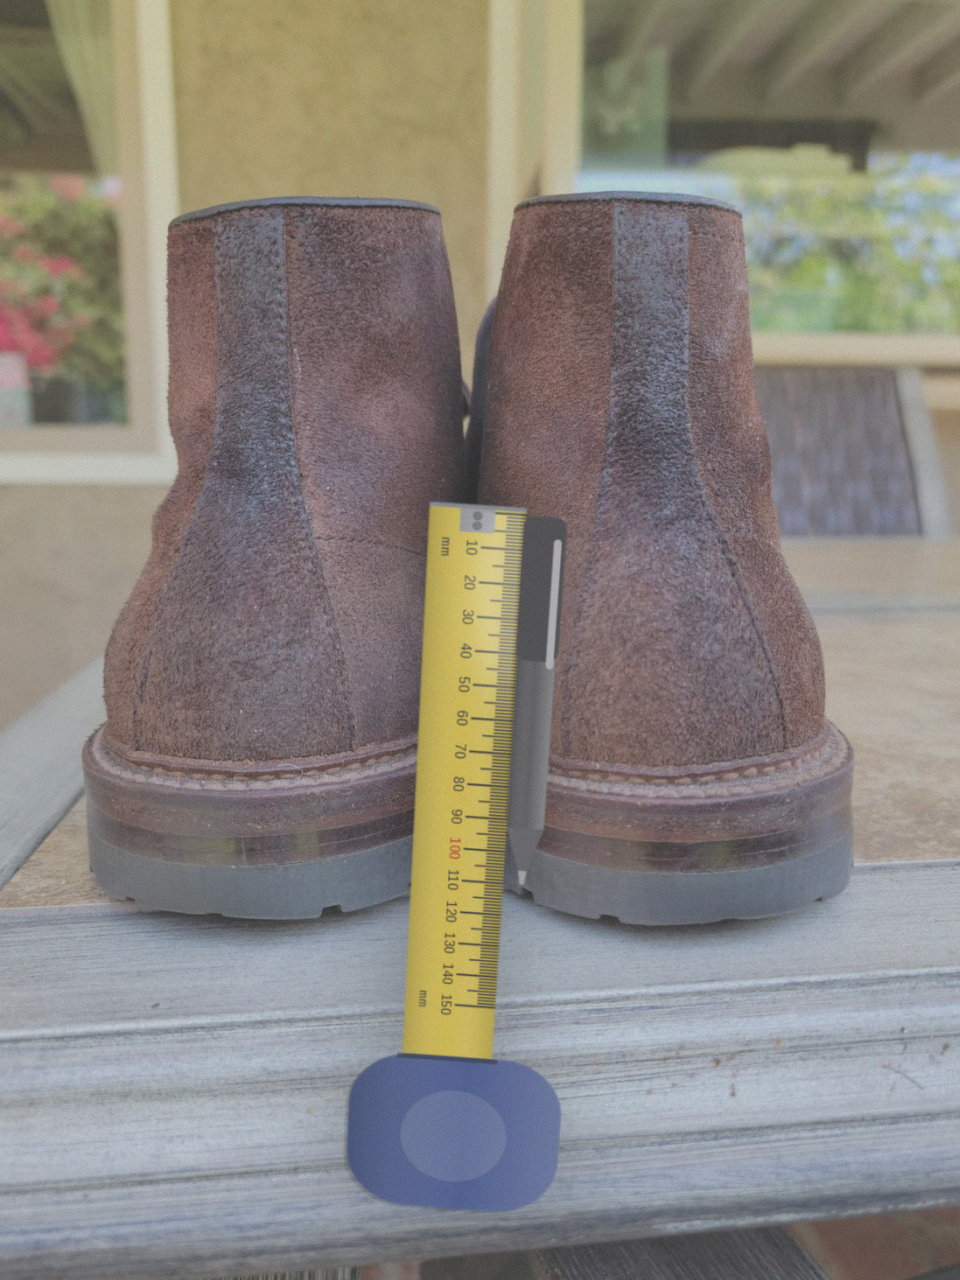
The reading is 110 mm
